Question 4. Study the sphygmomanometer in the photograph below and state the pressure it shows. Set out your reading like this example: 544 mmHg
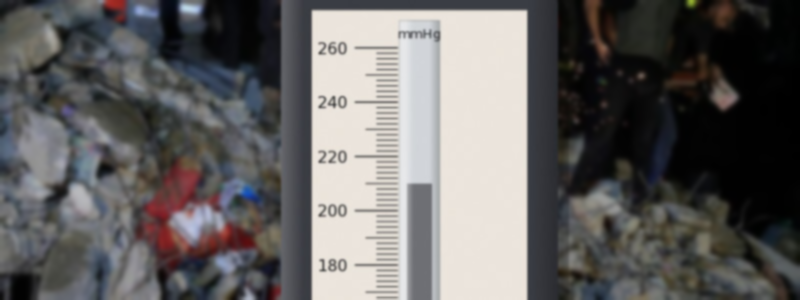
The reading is 210 mmHg
